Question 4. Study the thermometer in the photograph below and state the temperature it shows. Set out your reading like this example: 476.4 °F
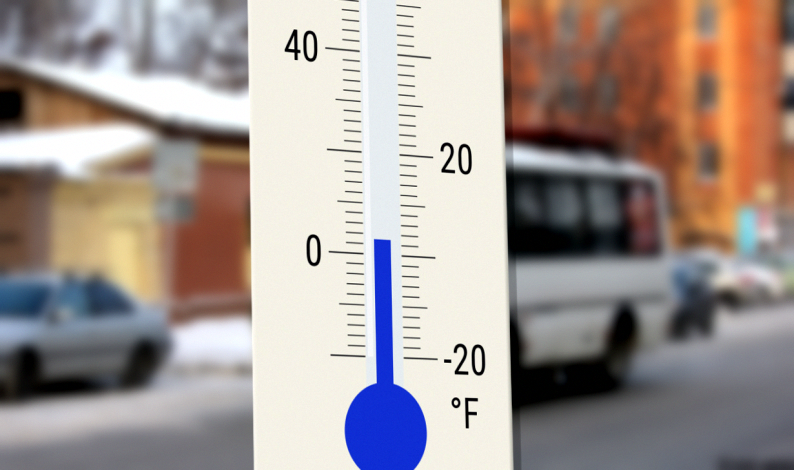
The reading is 3 °F
